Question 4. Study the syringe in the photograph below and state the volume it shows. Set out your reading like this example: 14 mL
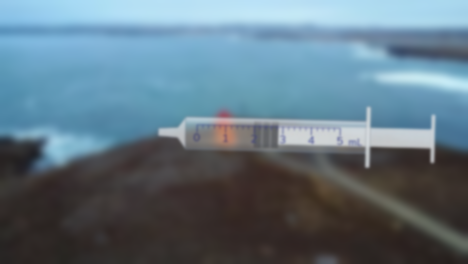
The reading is 2 mL
